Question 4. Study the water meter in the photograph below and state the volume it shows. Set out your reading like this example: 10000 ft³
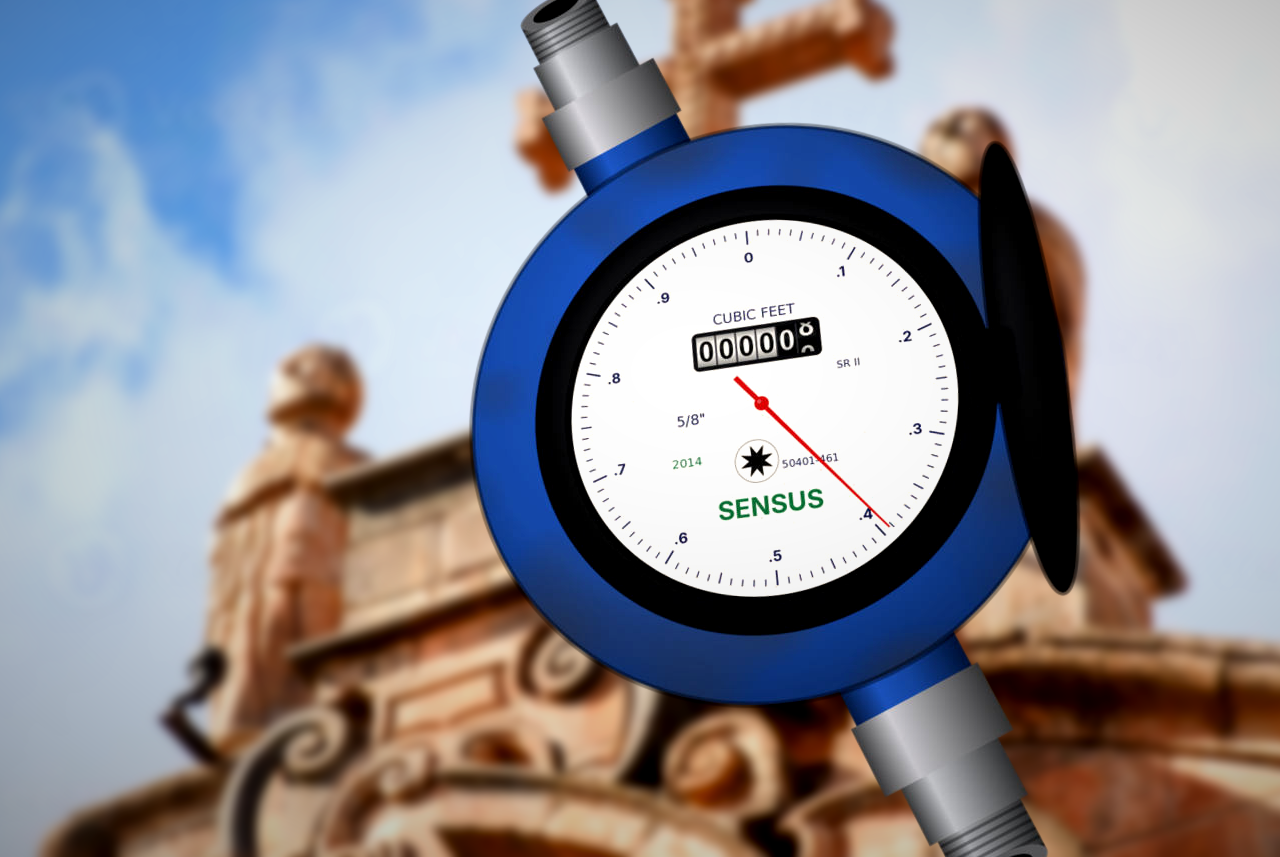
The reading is 8.39 ft³
